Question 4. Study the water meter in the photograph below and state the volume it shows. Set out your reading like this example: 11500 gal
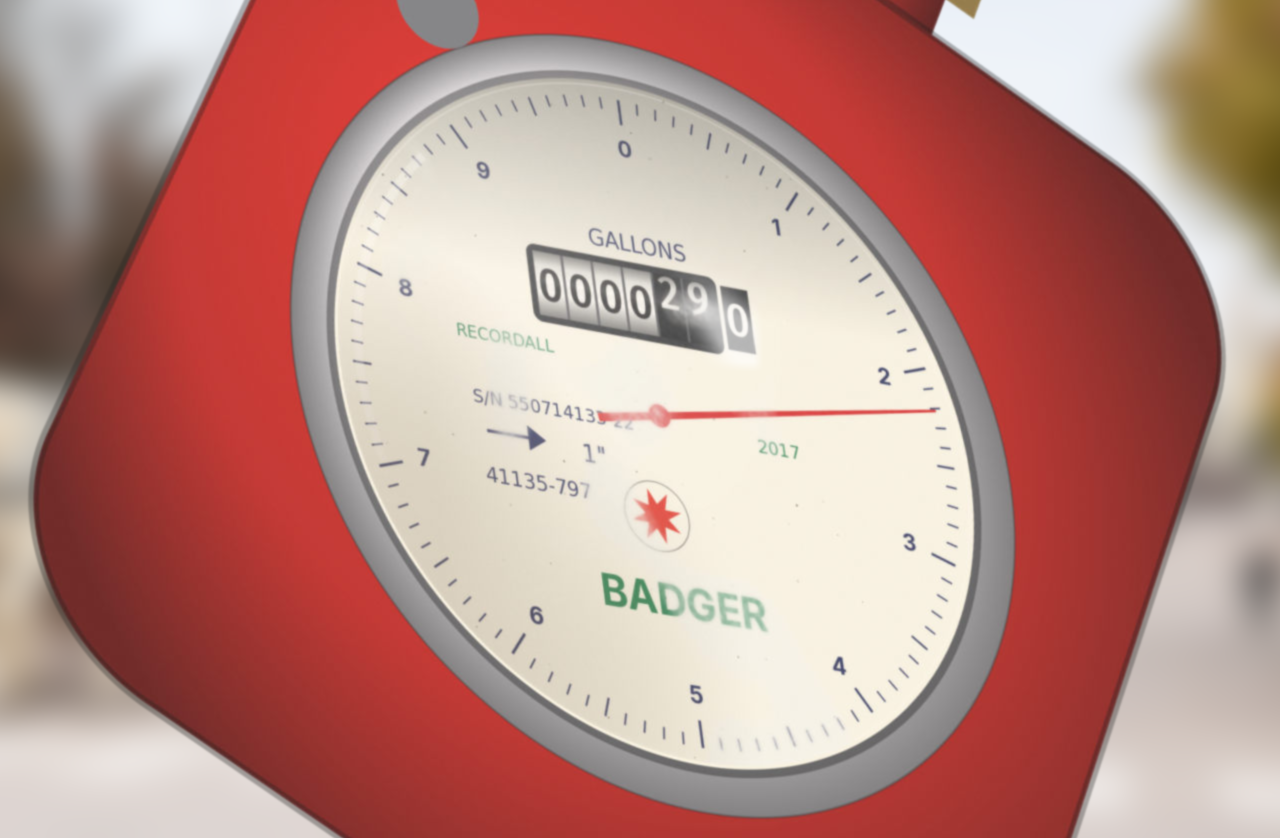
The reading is 292.2 gal
